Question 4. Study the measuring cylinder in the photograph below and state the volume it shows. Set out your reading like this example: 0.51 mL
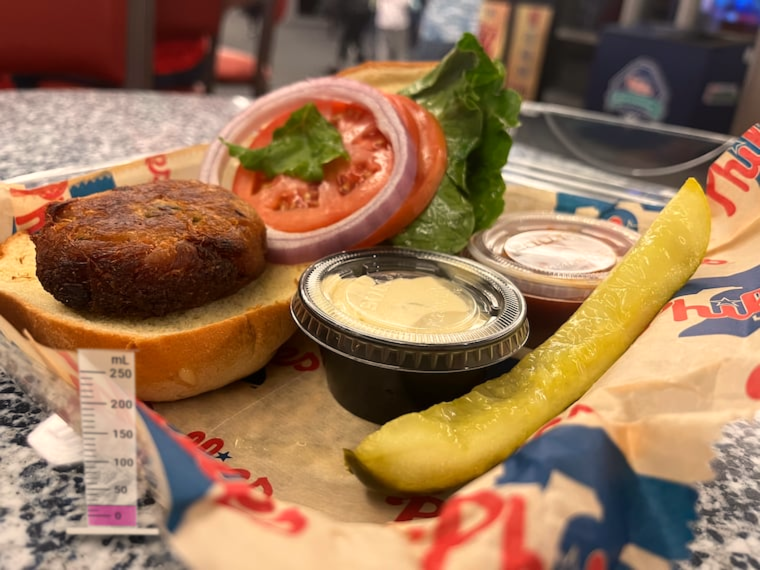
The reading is 20 mL
